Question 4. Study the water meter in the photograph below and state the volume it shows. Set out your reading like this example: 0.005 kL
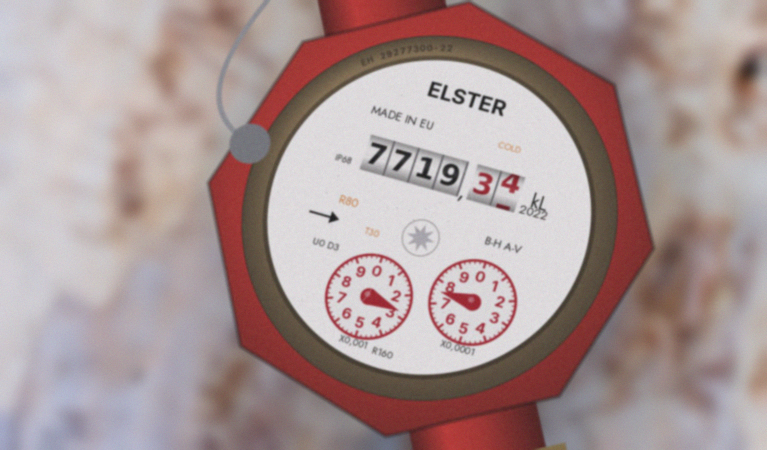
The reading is 7719.3427 kL
